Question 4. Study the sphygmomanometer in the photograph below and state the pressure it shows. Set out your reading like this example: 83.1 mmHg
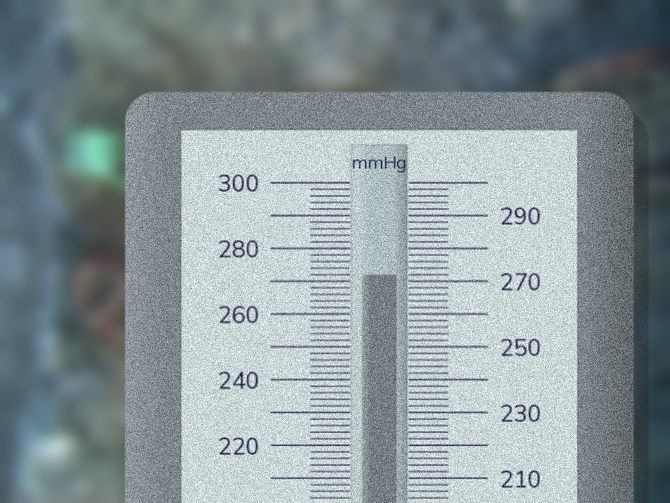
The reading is 272 mmHg
